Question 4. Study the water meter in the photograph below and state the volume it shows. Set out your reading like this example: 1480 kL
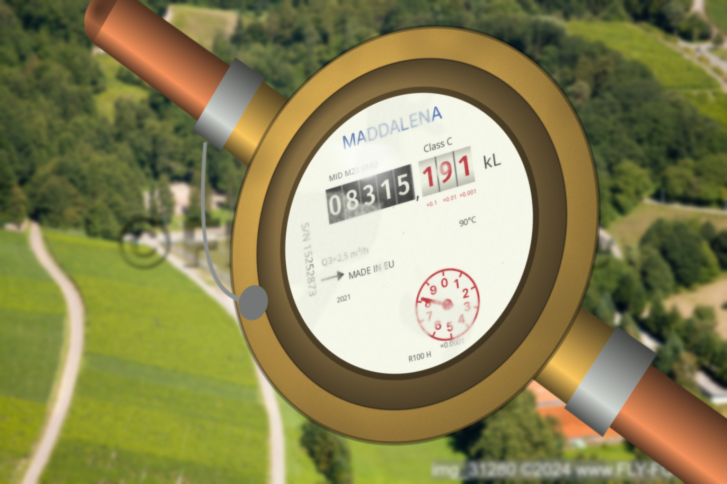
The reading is 8315.1918 kL
